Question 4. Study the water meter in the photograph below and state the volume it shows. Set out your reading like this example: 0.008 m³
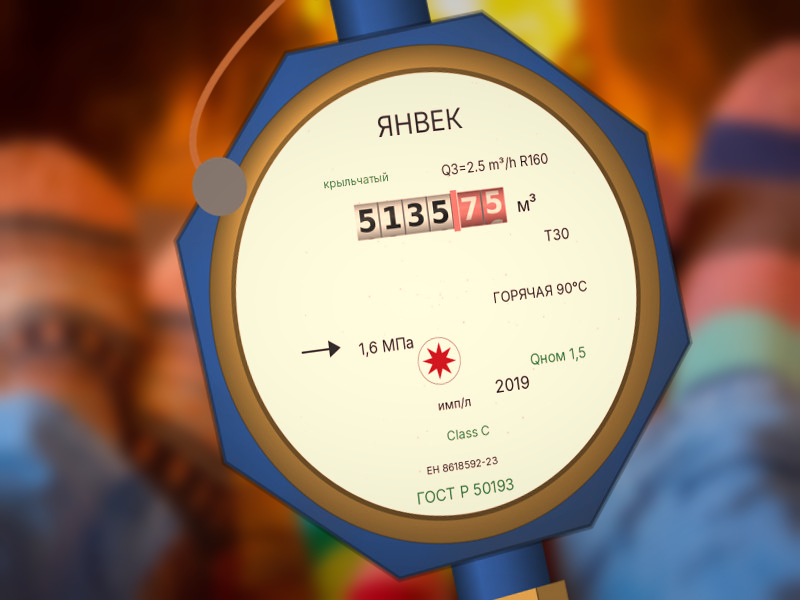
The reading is 5135.75 m³
